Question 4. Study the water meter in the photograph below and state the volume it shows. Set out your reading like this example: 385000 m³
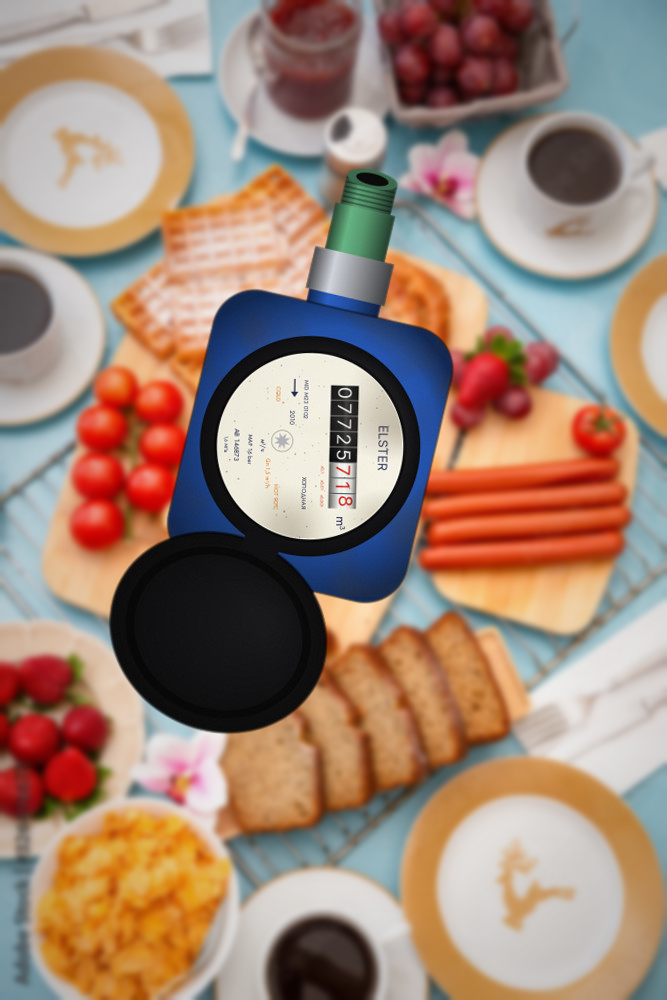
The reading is 7725.718 m³
